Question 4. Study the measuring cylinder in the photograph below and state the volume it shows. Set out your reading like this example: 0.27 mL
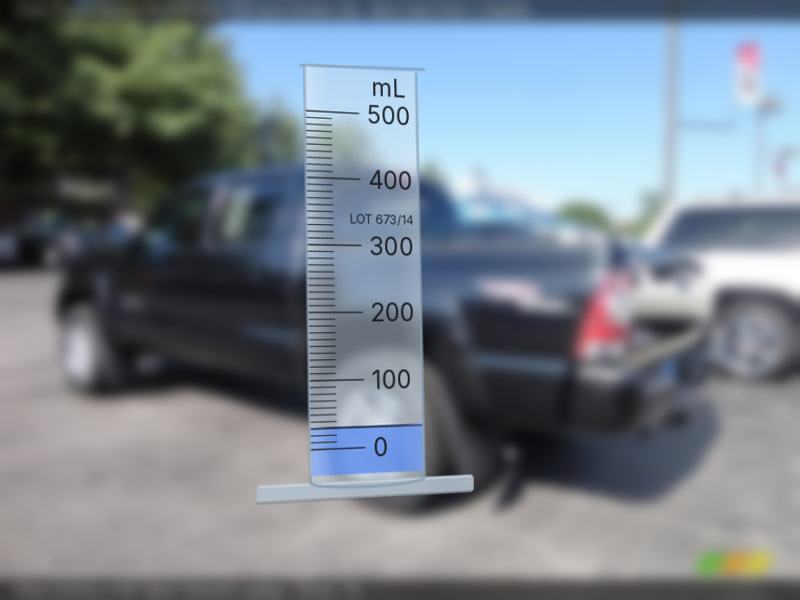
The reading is 30 mL
